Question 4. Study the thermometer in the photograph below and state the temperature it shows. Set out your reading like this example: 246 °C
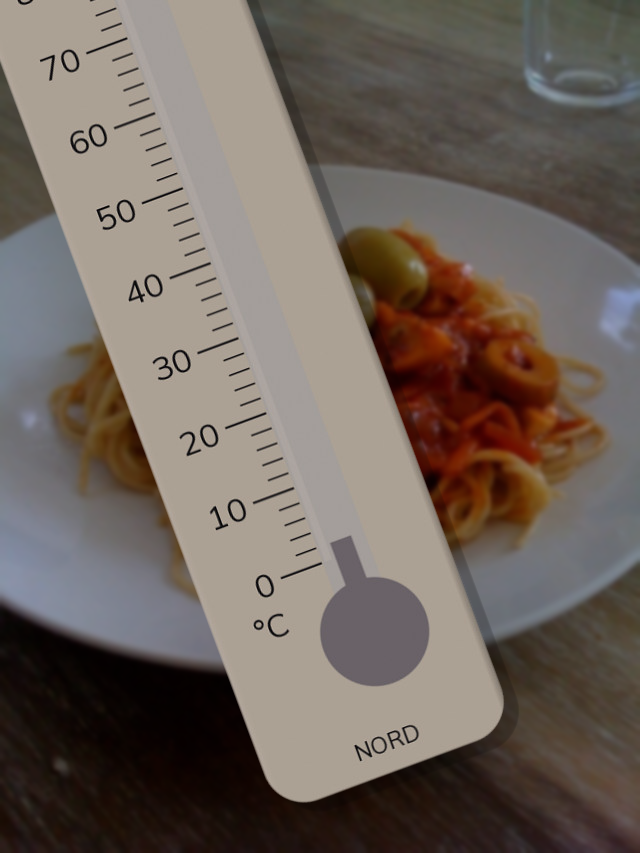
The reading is 2 °C
